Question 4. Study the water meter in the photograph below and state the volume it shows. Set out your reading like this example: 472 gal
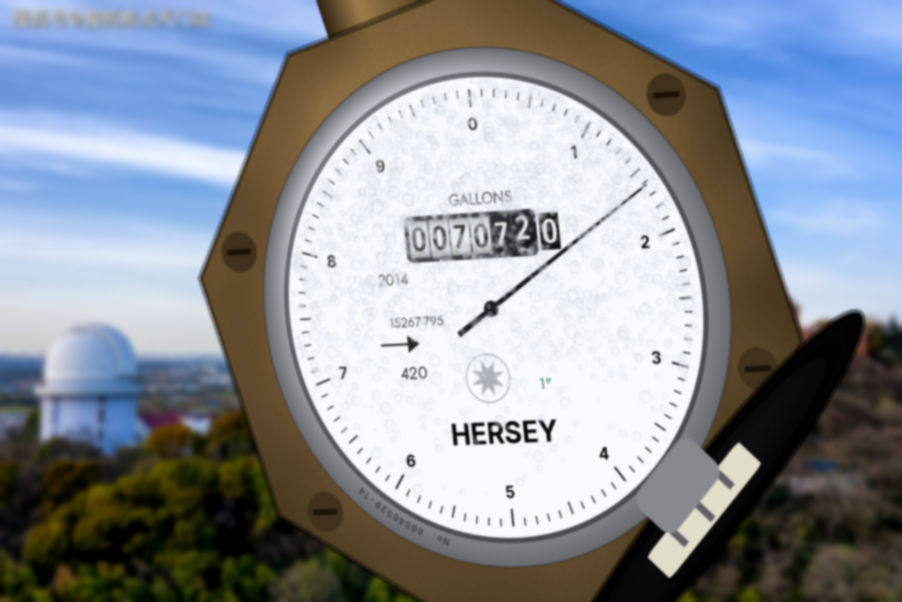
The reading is 70721.6 gal
